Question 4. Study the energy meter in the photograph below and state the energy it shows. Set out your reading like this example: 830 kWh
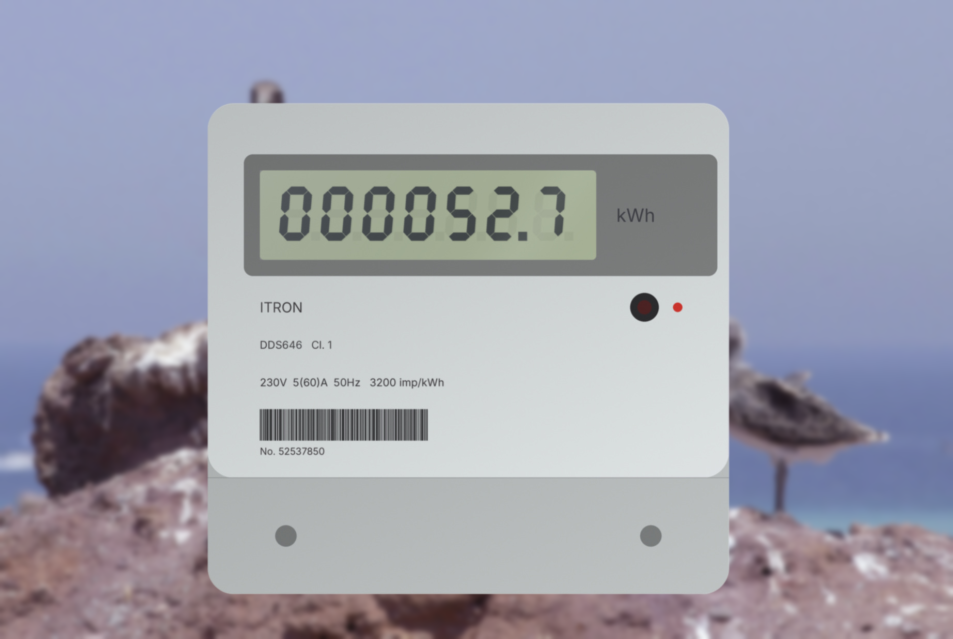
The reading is 52.7 kWh
